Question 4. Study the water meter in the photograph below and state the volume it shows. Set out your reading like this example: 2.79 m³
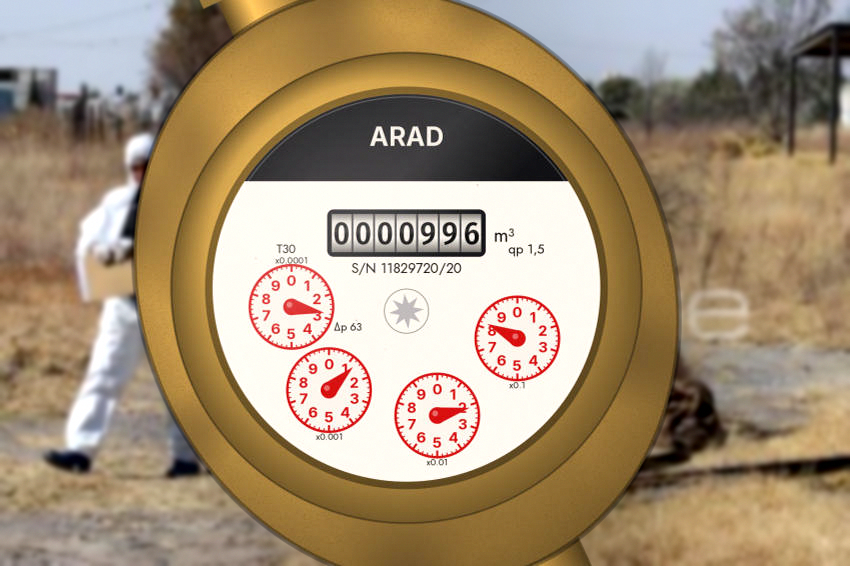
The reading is 996.8212 m³
